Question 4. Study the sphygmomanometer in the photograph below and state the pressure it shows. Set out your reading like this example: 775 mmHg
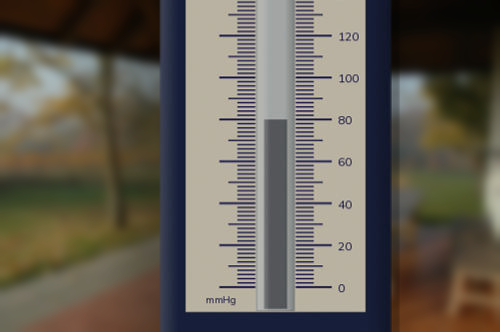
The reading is 80 mmHg
